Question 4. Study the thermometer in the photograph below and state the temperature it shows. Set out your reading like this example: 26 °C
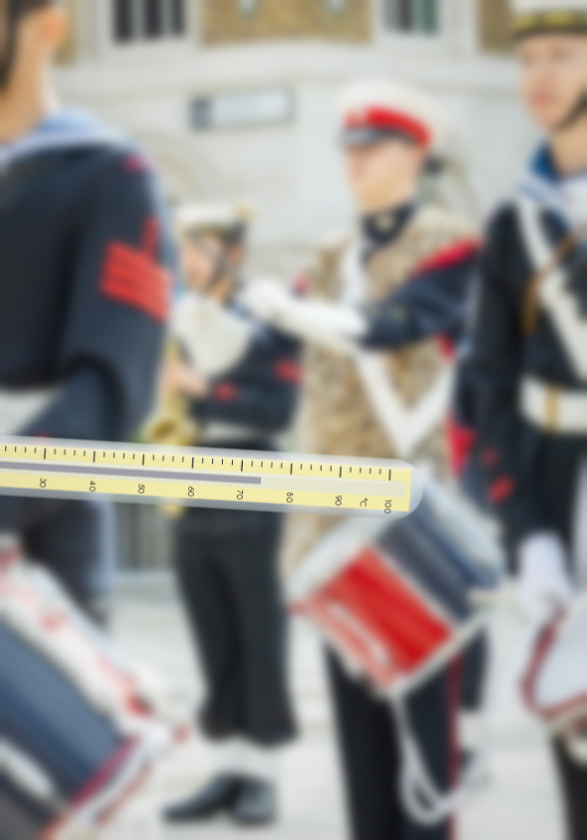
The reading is 74 °C
